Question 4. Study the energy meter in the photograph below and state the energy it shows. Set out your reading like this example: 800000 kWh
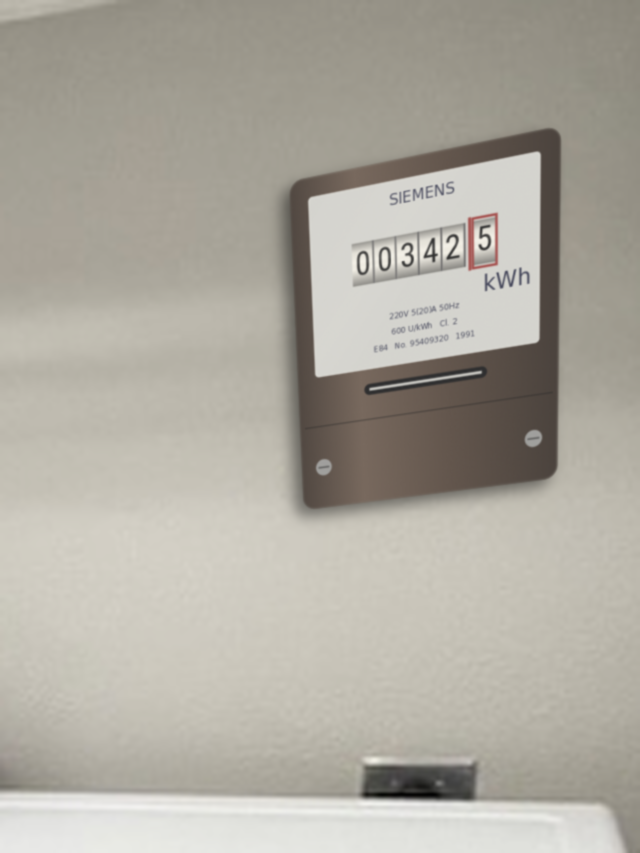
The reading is 342.5 kWh
